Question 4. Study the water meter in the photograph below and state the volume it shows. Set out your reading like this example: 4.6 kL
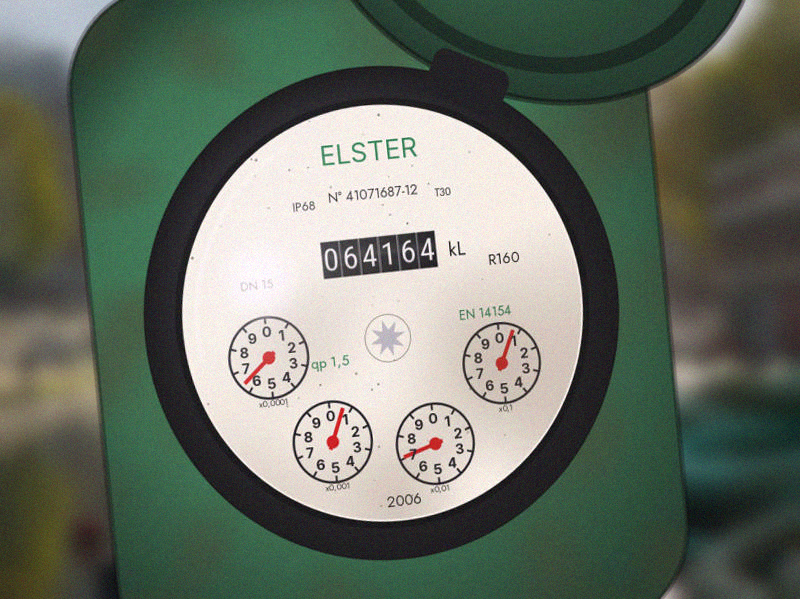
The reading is 64164.0706 kL
